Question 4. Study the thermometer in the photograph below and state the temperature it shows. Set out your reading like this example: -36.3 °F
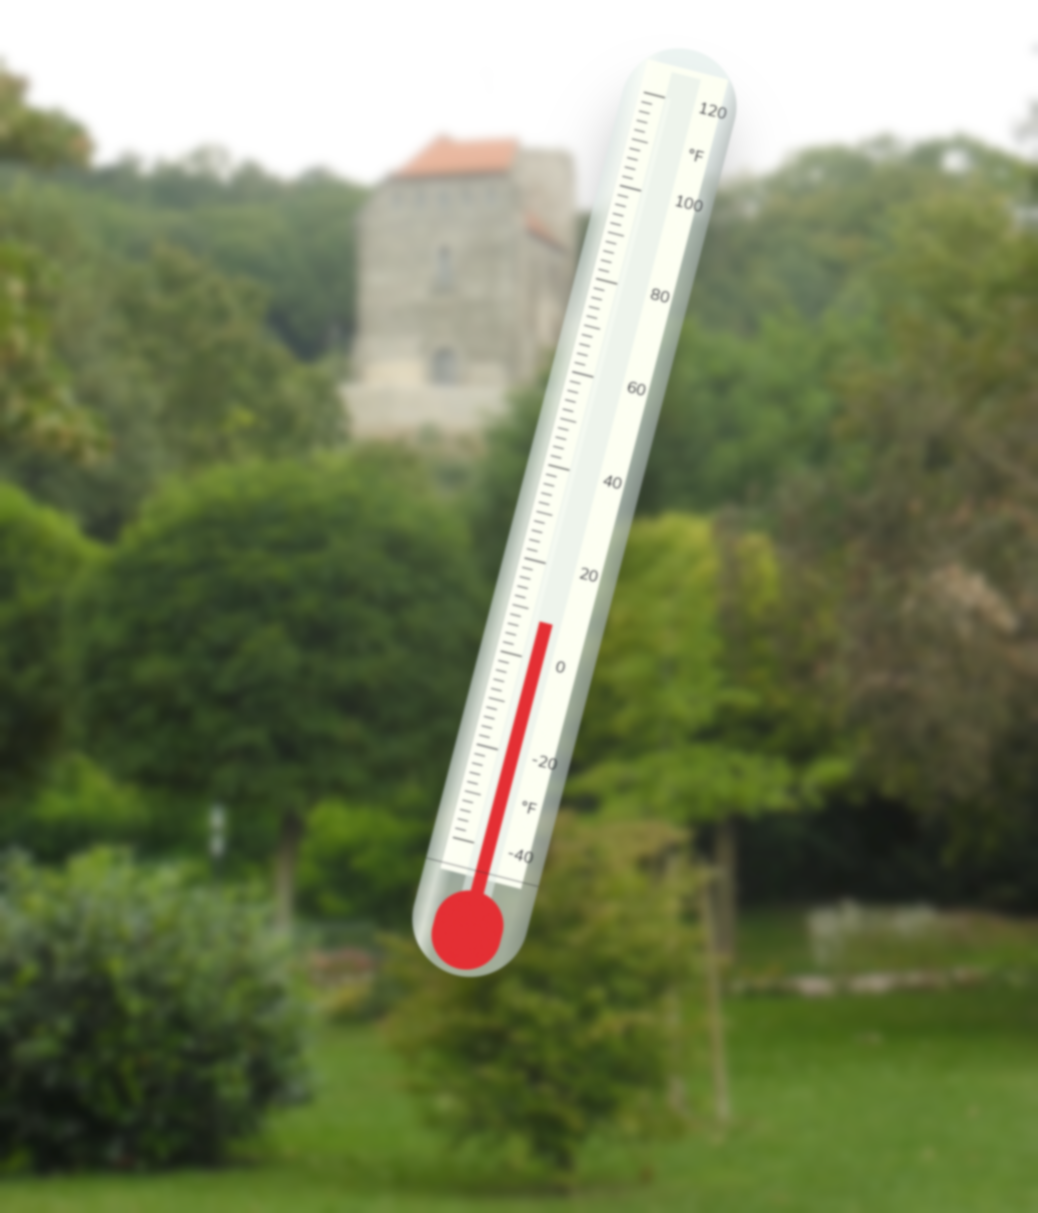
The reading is 8 °F
